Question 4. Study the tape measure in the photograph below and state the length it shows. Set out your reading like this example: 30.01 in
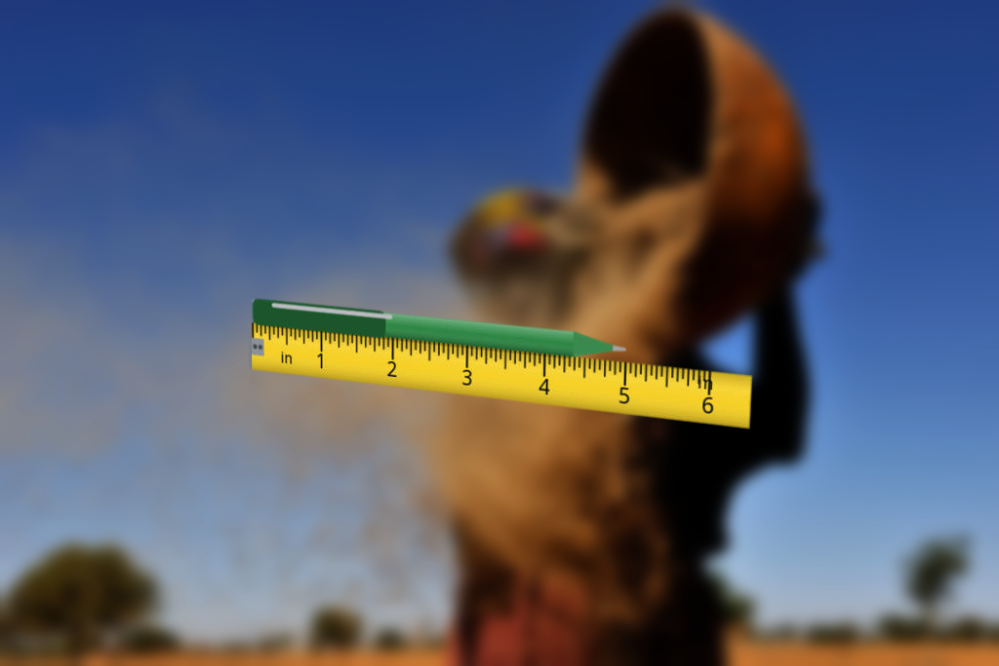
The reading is 5 in
